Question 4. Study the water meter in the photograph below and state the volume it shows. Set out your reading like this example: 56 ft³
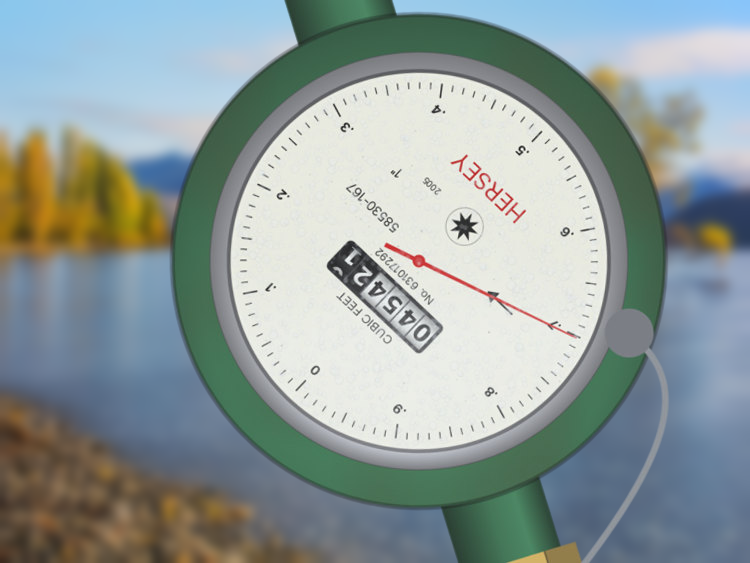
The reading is 45420.70 ft³
